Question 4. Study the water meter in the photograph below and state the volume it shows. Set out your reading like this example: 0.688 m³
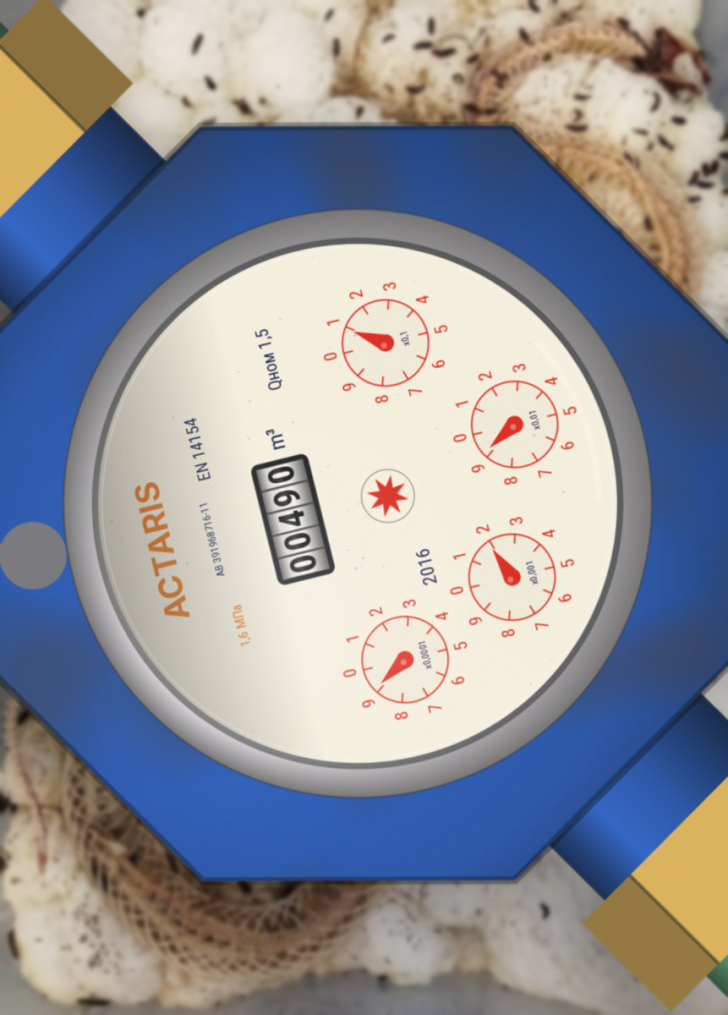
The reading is 490.0919 m³
